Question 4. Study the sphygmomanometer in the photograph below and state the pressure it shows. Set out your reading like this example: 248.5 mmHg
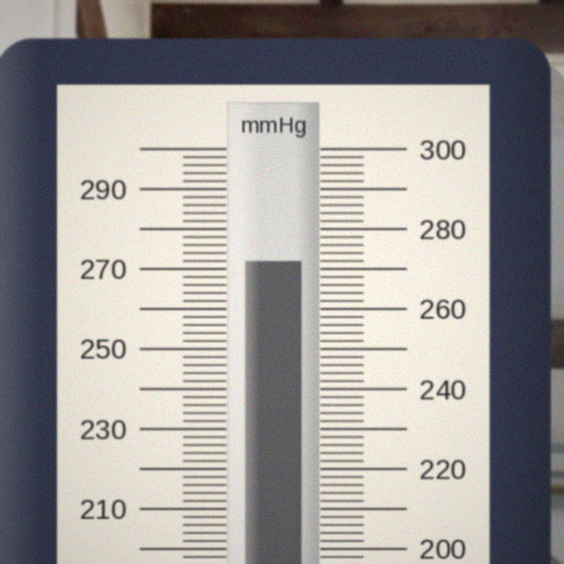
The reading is 272 mmHg
